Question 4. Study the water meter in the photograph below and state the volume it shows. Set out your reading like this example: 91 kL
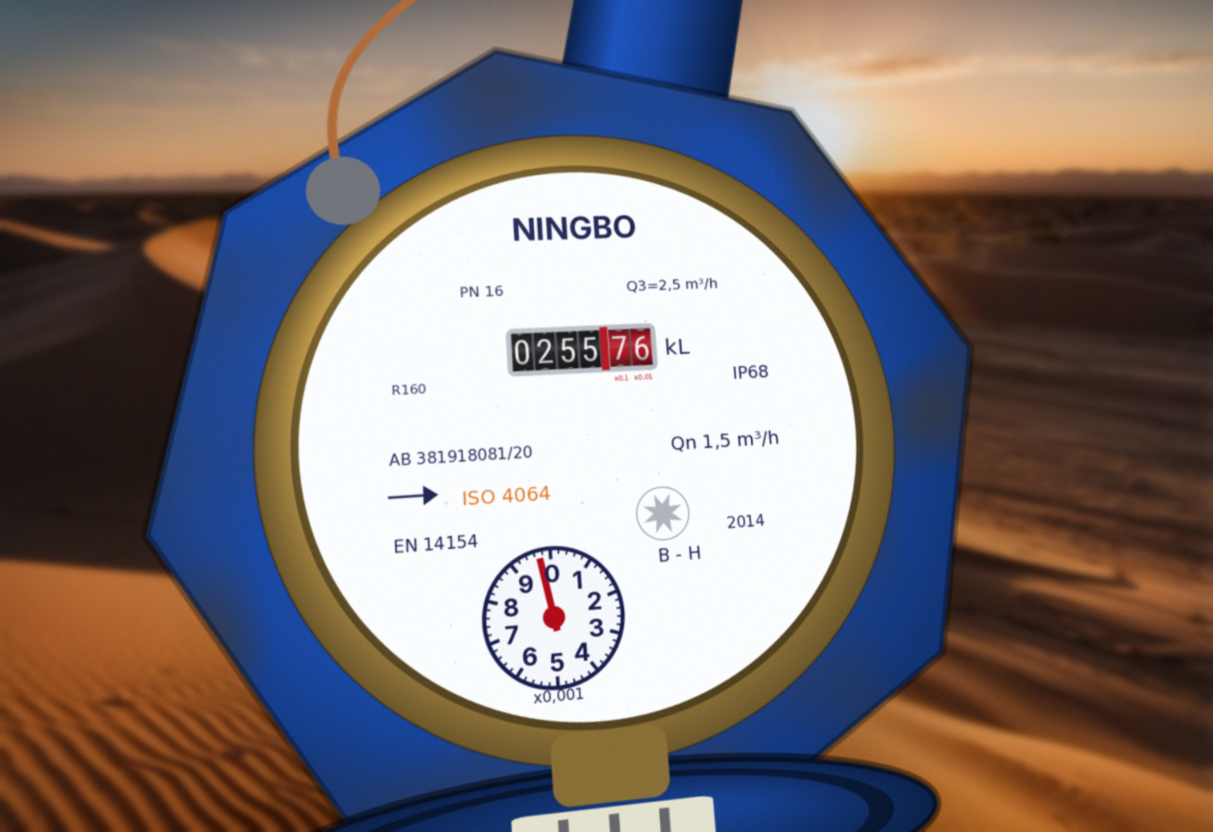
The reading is 255.759 kL
